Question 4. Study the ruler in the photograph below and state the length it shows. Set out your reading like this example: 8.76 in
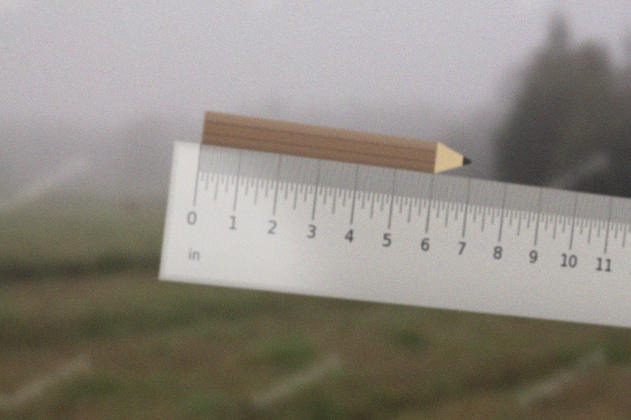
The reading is 7 in
